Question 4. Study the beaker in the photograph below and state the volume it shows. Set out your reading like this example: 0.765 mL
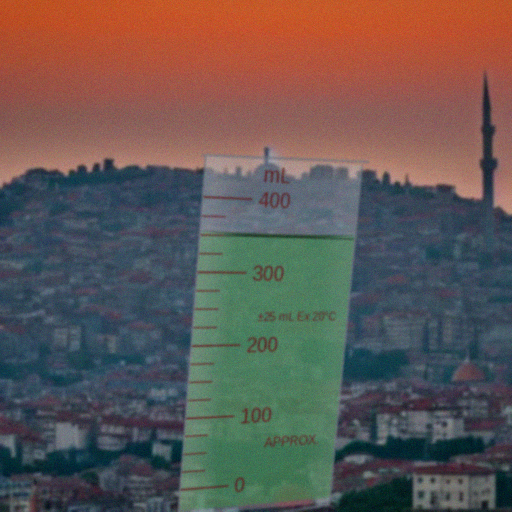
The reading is 350 mL
